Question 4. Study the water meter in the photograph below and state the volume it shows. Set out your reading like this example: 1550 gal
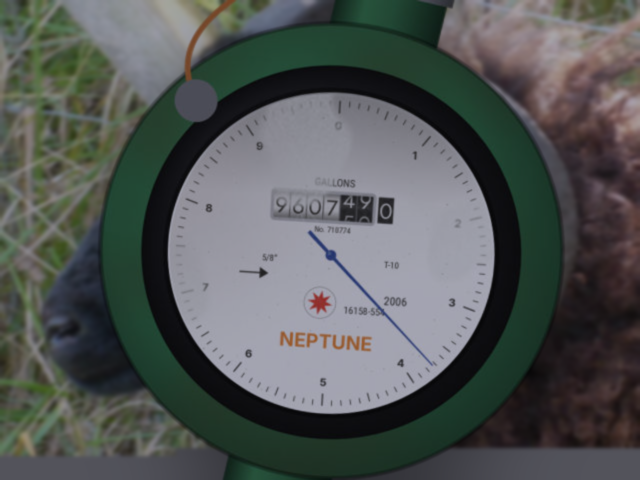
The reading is 9607493.7 gal
